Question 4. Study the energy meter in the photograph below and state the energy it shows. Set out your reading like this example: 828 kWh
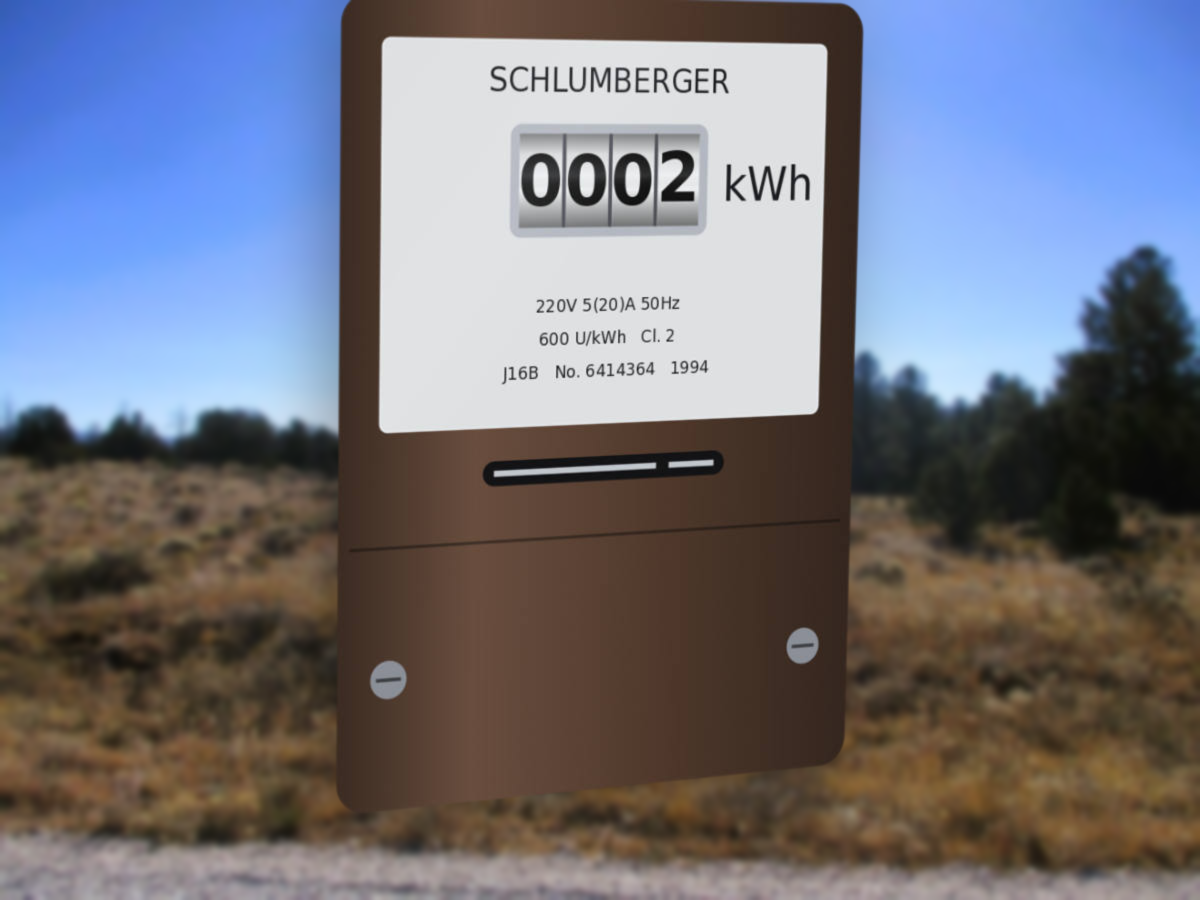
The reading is 2 kWh
